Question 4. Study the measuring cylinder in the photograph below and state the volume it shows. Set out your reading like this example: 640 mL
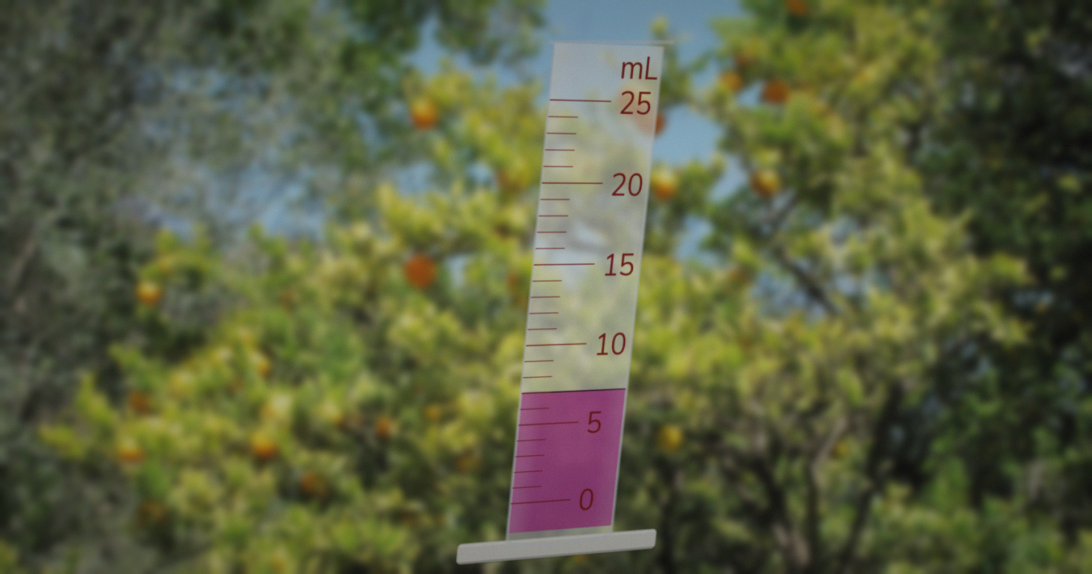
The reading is 7 mL
